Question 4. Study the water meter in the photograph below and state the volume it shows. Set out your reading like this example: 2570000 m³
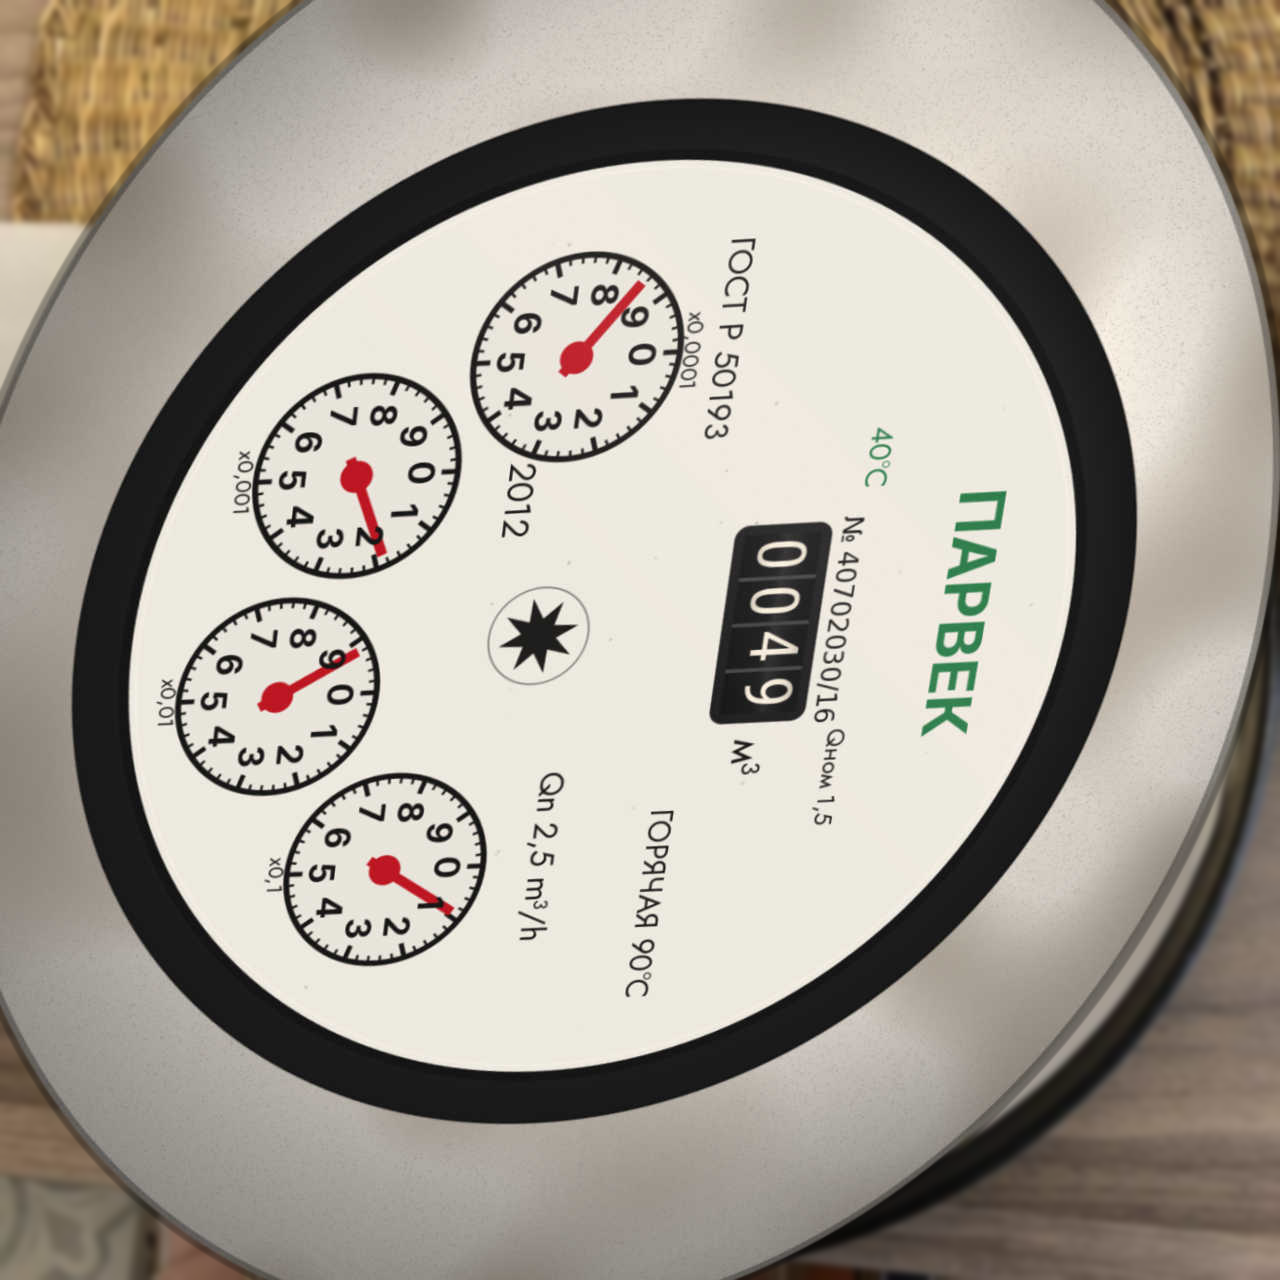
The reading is 49.0918 m³
